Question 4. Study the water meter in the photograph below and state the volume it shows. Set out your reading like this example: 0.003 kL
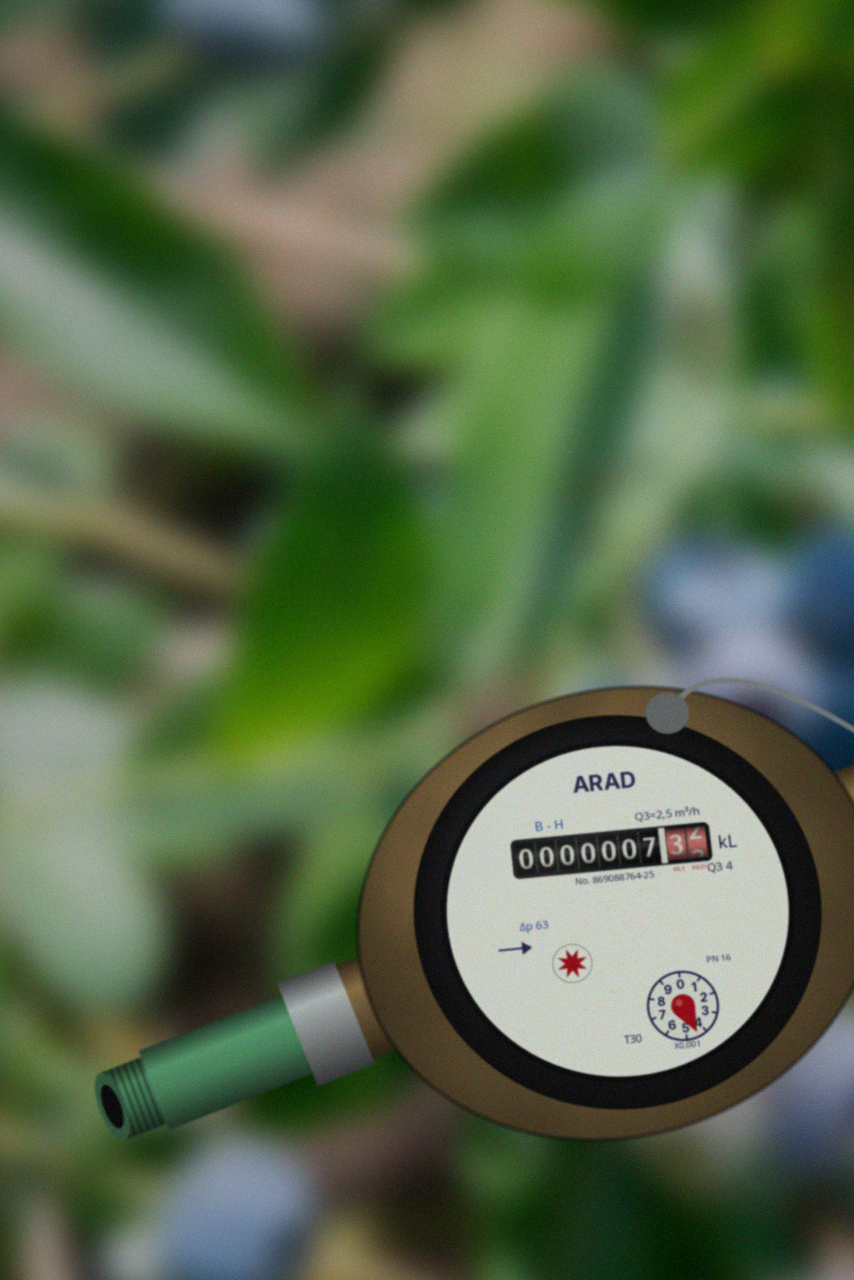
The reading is 7.324 kL
